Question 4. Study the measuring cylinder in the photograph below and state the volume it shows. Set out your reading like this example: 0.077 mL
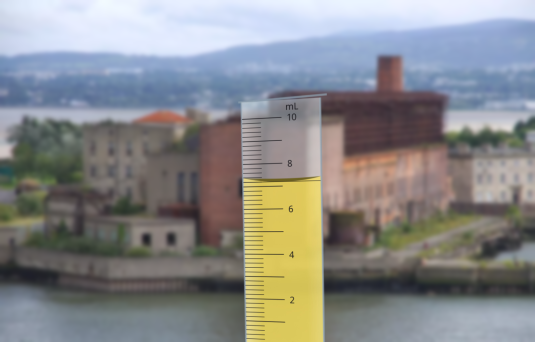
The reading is 7.2 mL
